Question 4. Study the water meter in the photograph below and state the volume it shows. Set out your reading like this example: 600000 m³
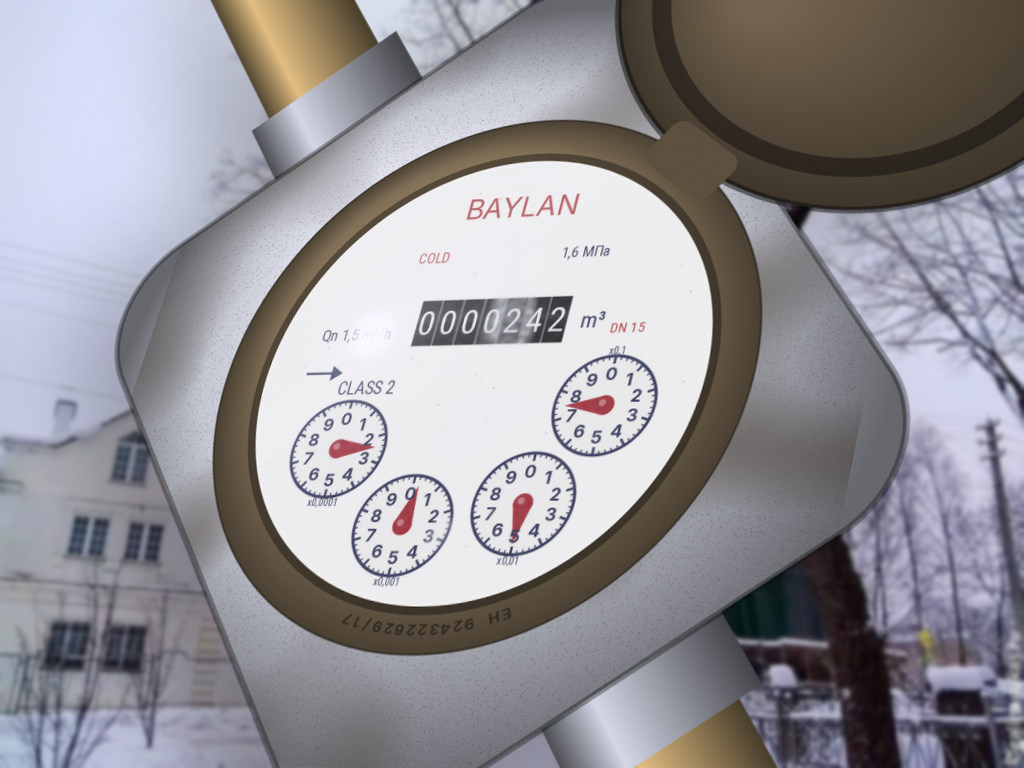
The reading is 242.7502 m³
